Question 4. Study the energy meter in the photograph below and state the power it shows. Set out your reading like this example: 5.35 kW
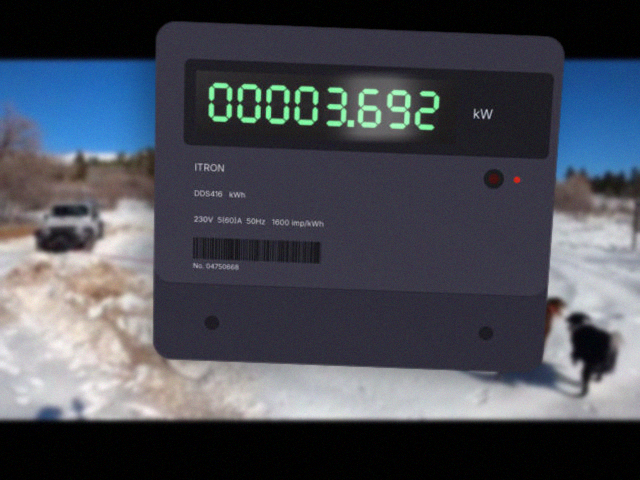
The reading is 3.692 kW
